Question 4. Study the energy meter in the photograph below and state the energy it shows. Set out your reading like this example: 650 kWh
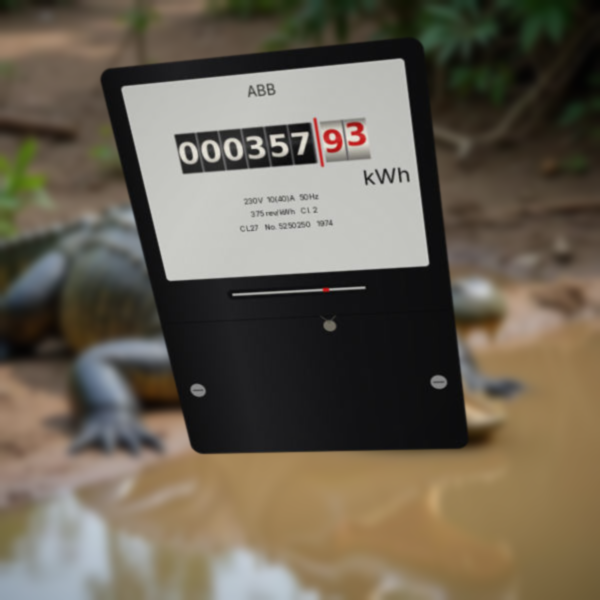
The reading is 357.93 kWh
